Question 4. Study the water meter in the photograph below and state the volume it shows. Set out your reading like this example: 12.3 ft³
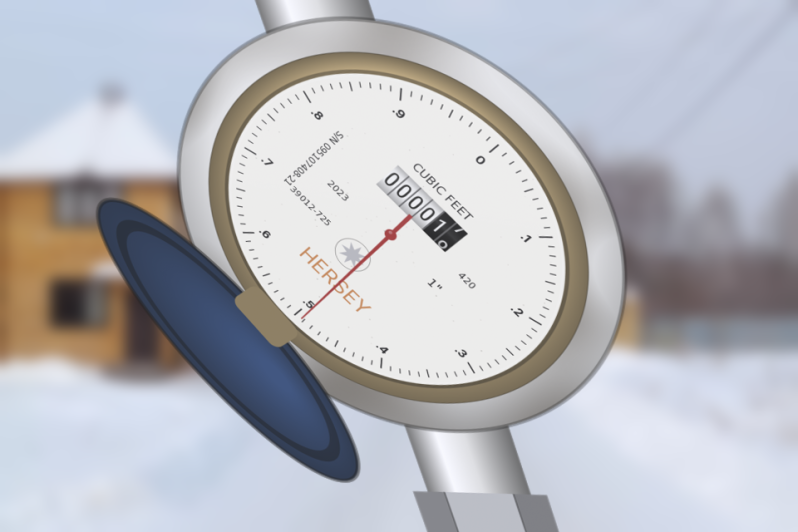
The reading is 17.49 ft³
